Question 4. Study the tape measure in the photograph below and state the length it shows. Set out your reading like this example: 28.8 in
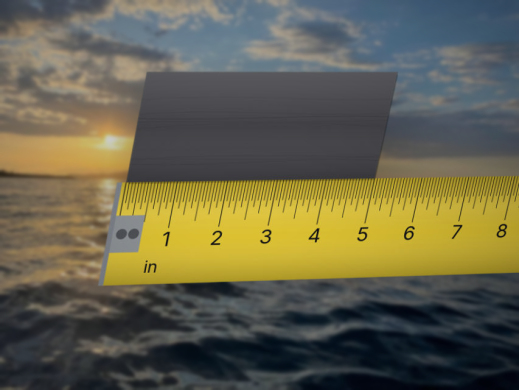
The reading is 5 in
